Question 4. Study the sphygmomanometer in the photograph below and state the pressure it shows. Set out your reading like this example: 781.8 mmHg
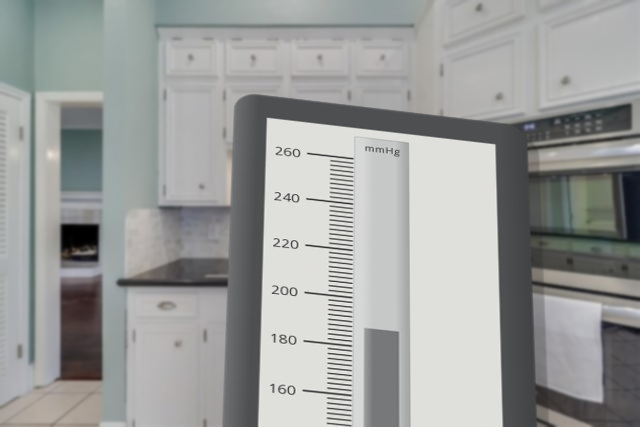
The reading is 188 mmHg
